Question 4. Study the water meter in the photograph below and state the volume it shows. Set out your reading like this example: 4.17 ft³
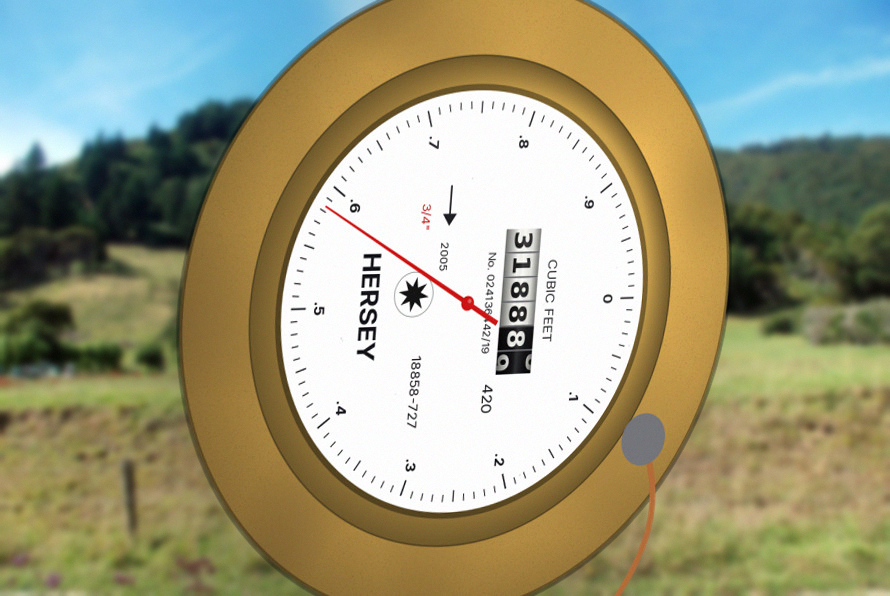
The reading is 318888.58 ft³
